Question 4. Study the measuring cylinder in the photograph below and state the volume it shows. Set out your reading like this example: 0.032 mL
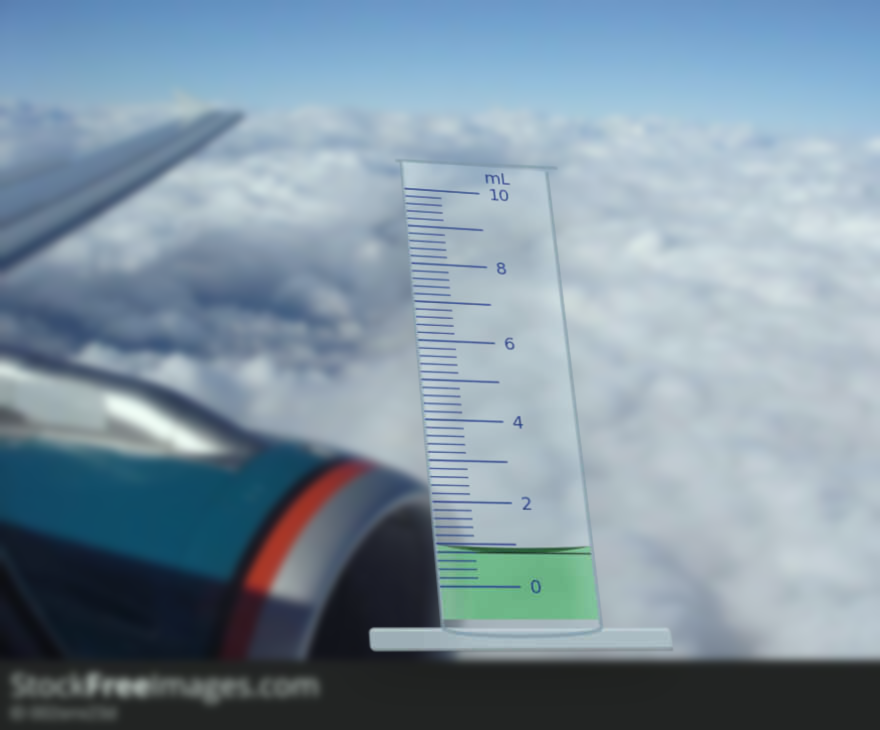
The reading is 0.8 mL
